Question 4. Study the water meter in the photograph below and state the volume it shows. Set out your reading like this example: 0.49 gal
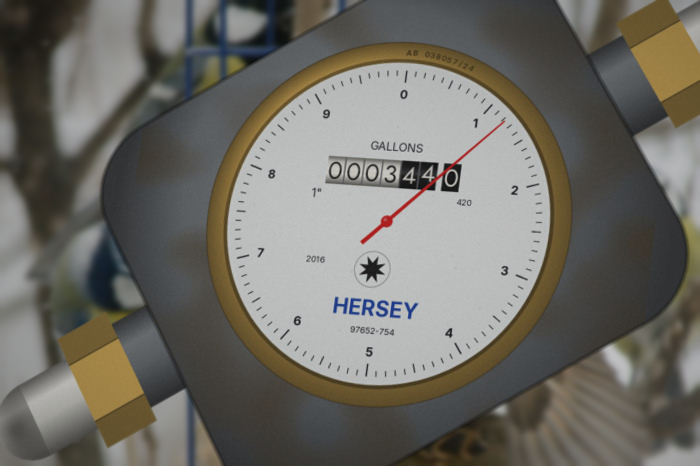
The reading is 3441.2 gal
